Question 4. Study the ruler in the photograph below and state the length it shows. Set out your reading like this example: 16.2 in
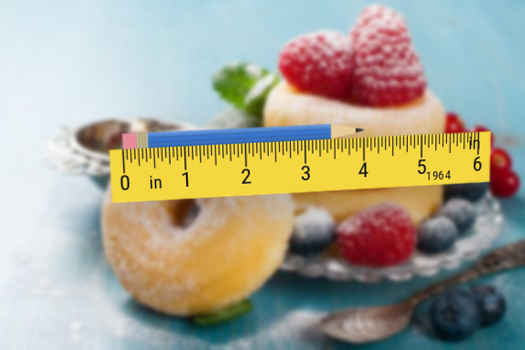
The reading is 4 in
